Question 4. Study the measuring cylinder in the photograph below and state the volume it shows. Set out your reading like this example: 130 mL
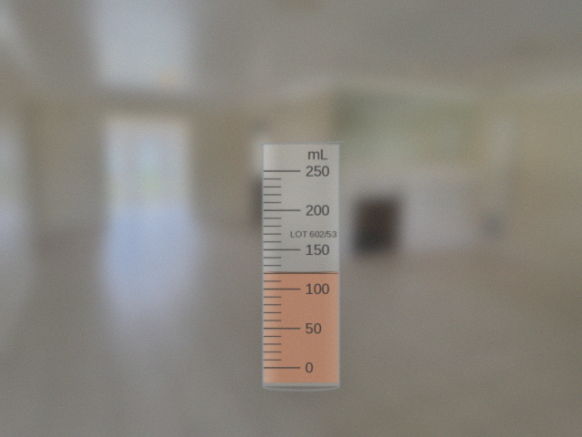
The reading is 120 mL
